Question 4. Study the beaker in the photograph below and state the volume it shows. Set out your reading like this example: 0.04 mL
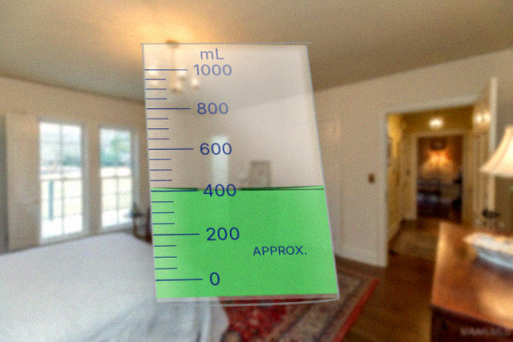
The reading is 400 mL
